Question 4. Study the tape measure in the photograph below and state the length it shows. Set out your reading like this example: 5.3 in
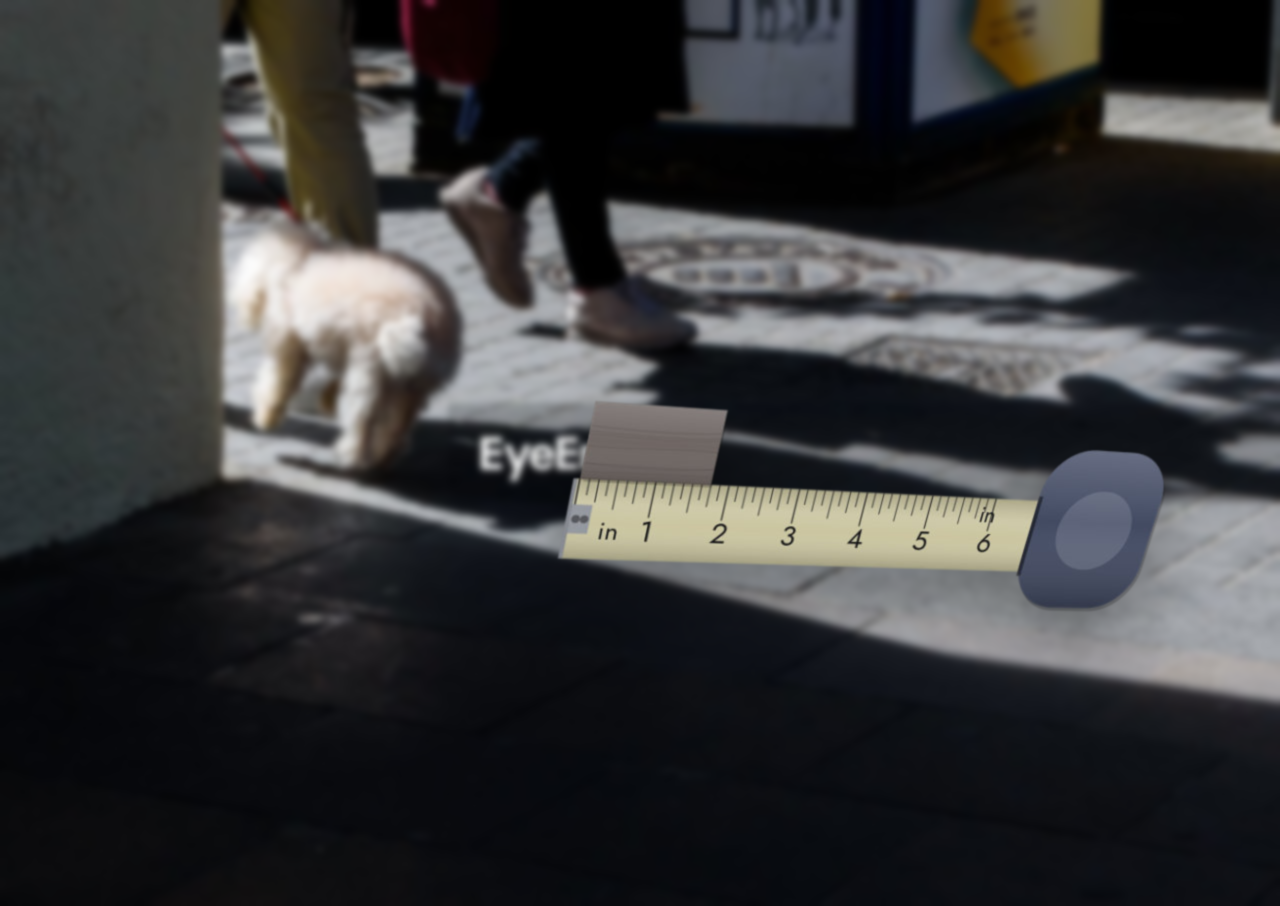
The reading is 1.75 in
